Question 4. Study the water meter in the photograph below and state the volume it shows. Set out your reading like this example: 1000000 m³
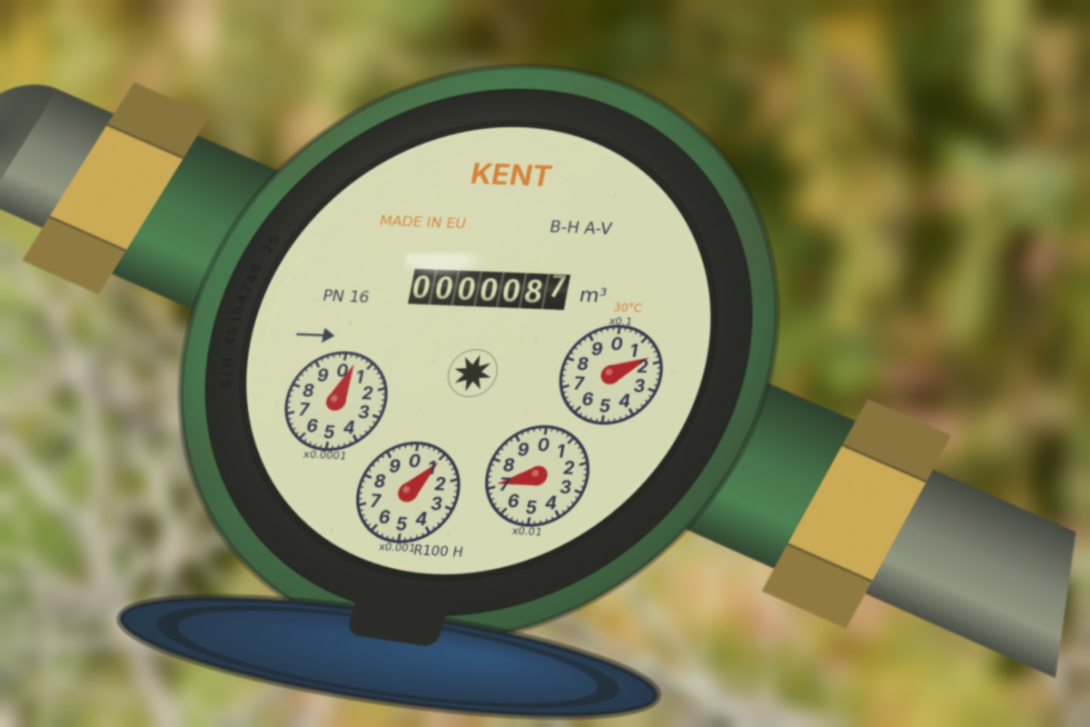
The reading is 87.1710 m³
